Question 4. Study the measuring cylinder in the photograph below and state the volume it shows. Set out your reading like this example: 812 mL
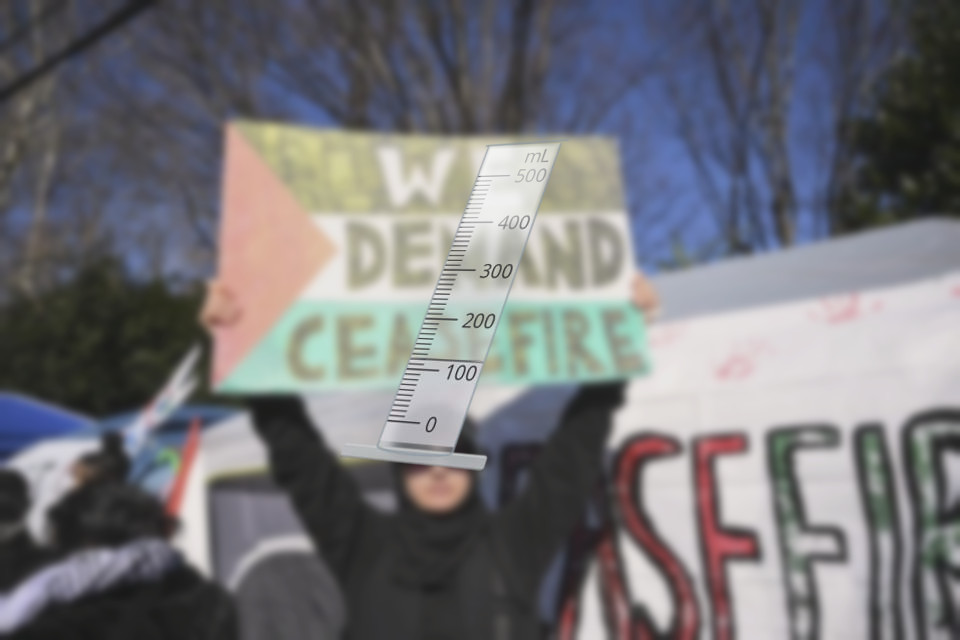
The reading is 120 mL
